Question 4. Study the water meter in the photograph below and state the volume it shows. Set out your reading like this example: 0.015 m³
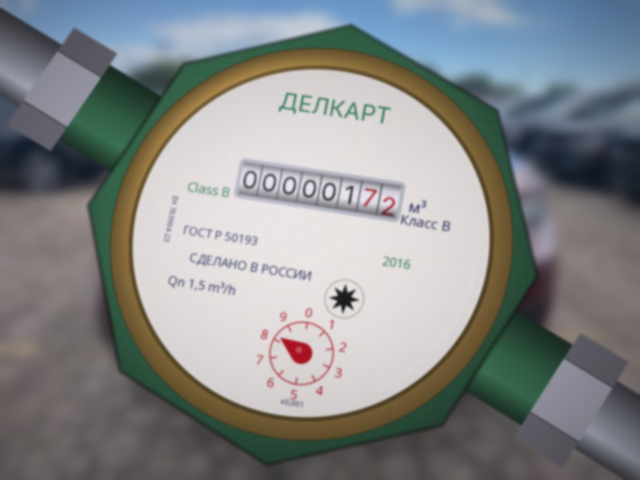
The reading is 1.718 m³
